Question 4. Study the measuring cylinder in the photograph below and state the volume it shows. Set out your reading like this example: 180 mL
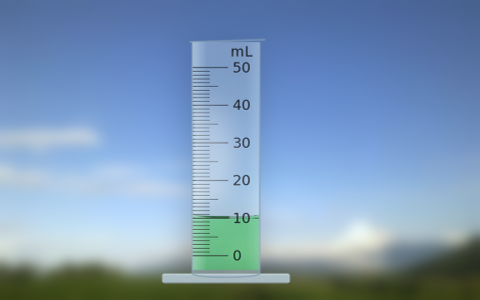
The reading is 10 mL
